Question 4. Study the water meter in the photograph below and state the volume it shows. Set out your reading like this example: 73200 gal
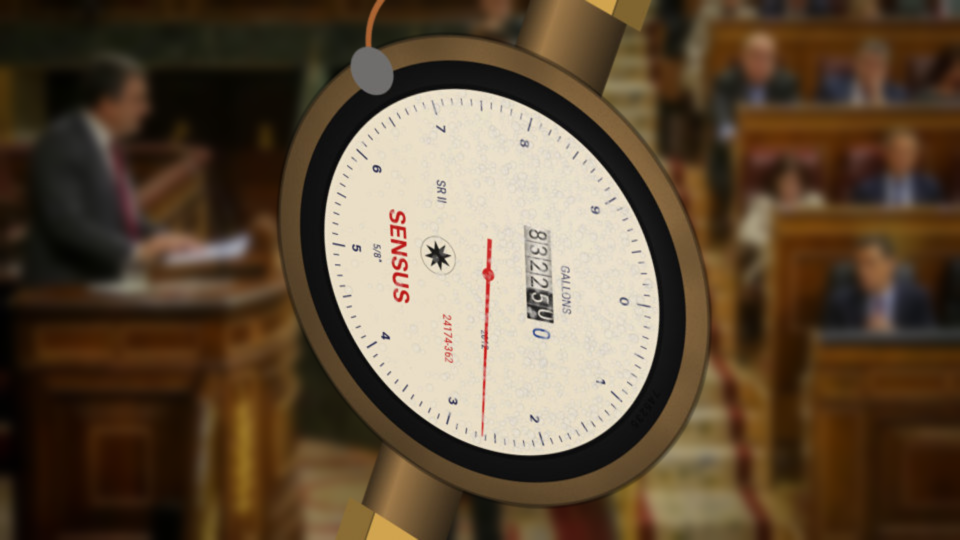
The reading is 8322502.6 gal
